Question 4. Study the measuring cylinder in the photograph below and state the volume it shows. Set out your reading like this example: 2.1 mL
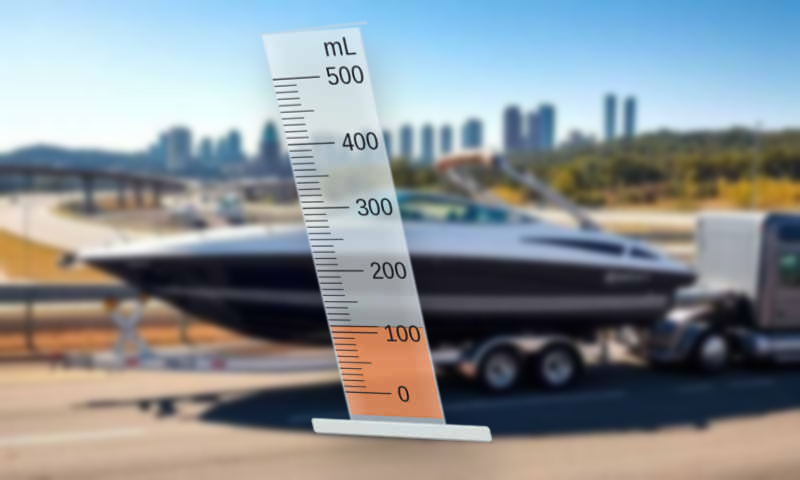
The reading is 110 mL
